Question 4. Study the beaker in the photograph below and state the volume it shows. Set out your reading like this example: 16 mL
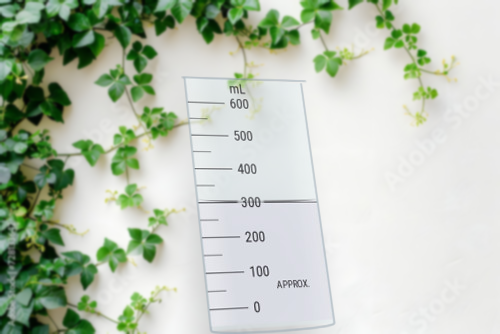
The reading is 300 mL
